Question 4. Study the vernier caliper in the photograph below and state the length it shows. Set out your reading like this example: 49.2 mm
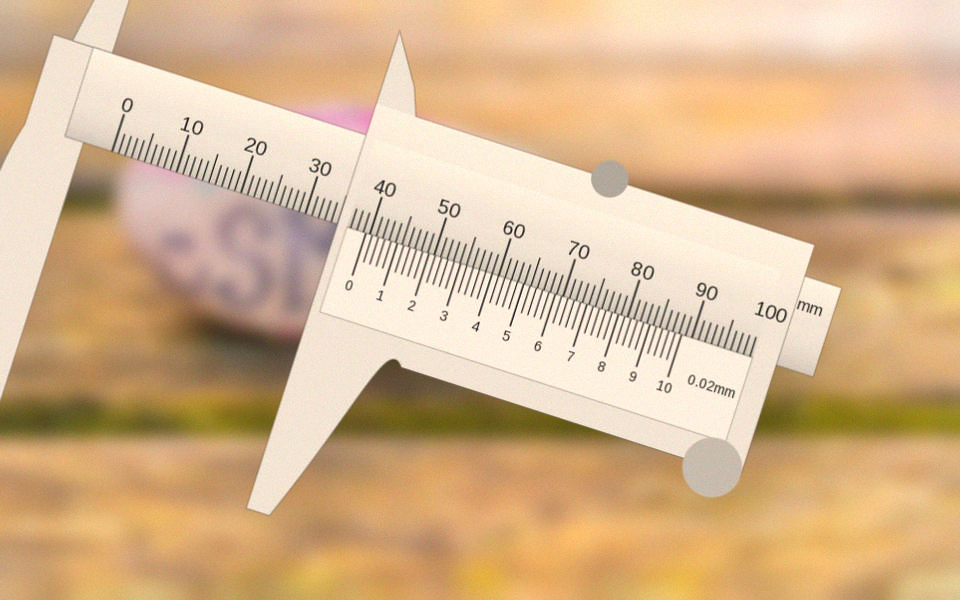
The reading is 39.4 mm
